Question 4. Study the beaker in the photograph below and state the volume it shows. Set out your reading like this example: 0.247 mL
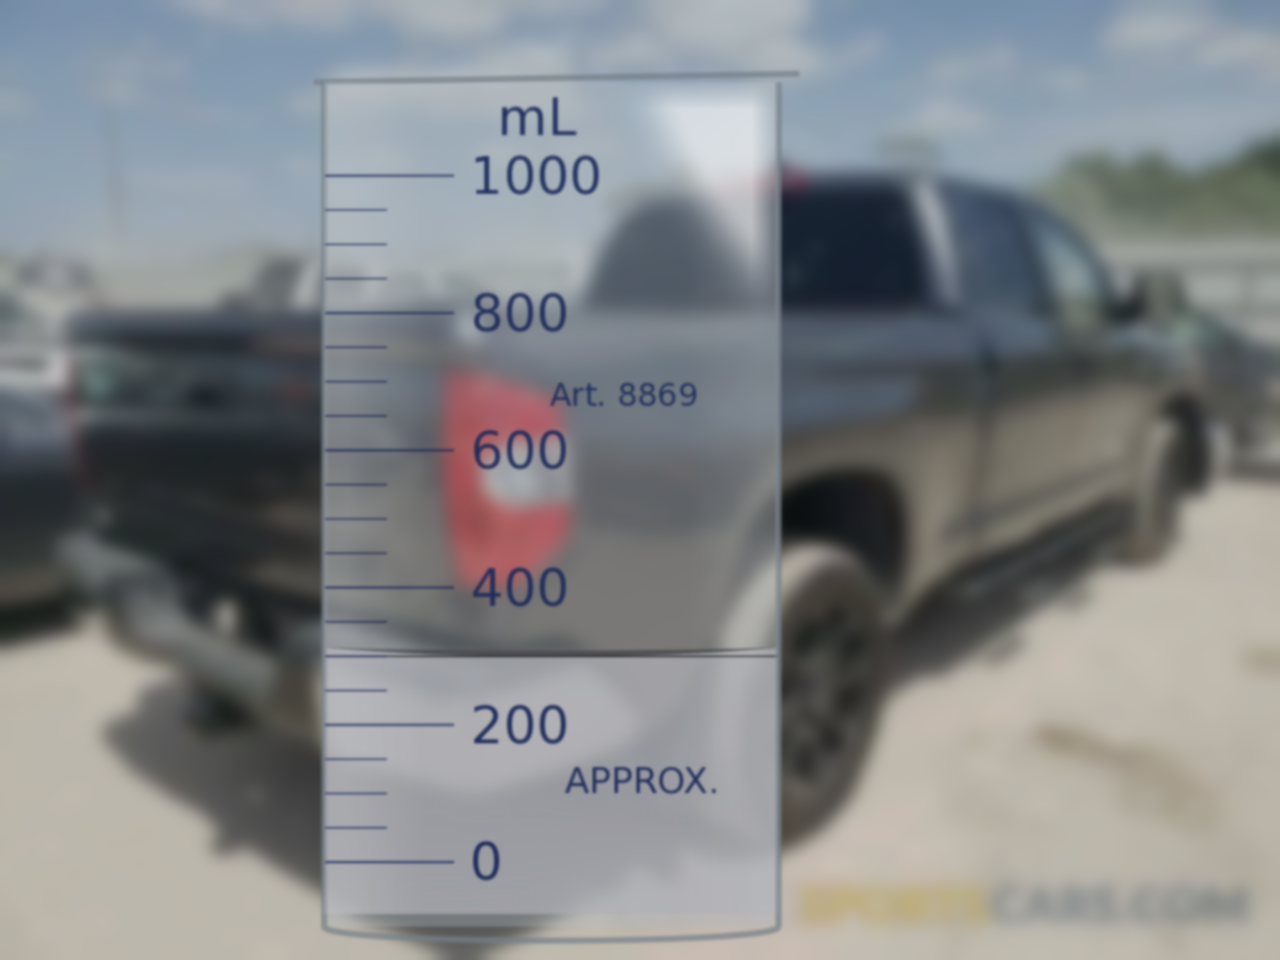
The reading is 300 mL
